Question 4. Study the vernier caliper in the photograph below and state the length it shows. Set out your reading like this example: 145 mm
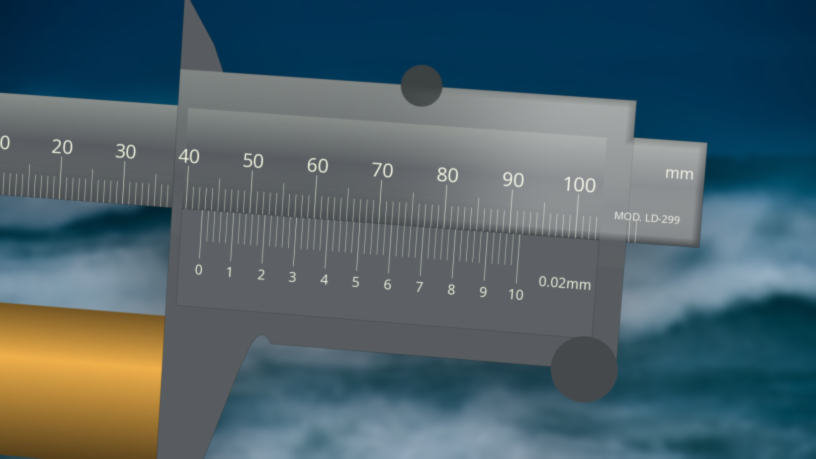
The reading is 42.6 mm
